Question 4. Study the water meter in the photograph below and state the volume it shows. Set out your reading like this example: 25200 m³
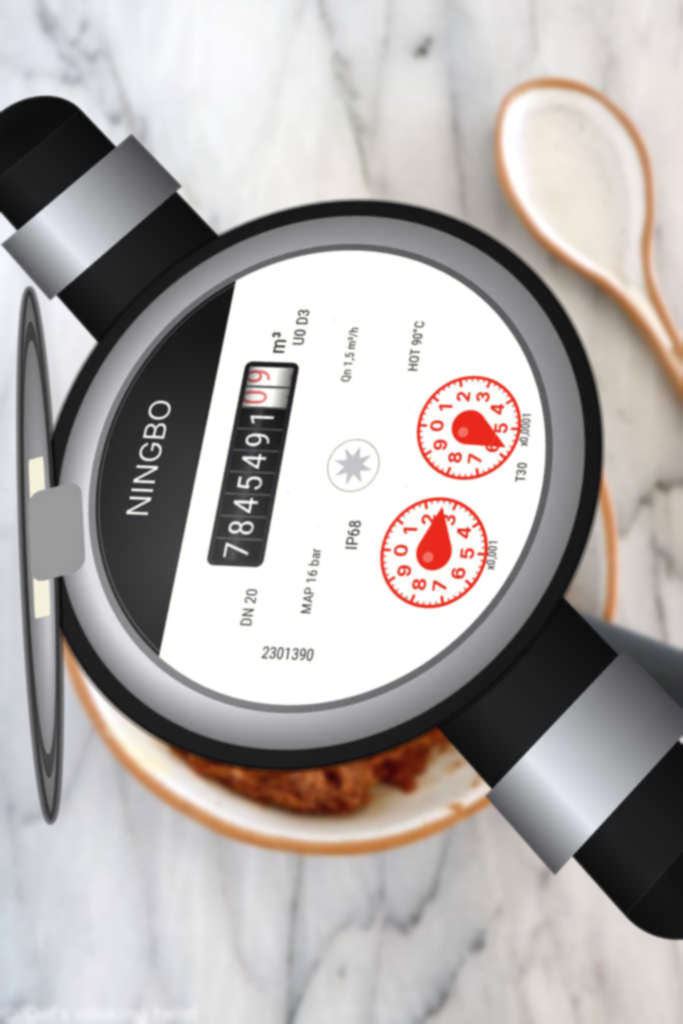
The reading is 7845491.0925 m³
